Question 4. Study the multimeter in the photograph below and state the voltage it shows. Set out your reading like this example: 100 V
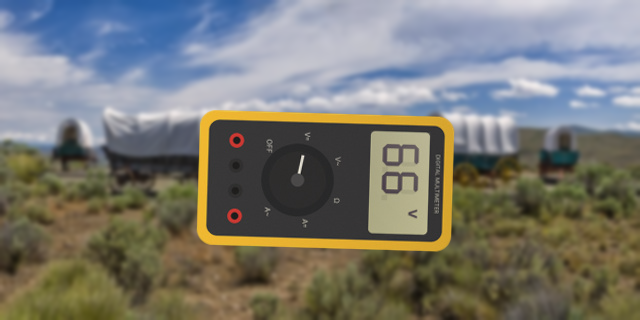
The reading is 66 V
